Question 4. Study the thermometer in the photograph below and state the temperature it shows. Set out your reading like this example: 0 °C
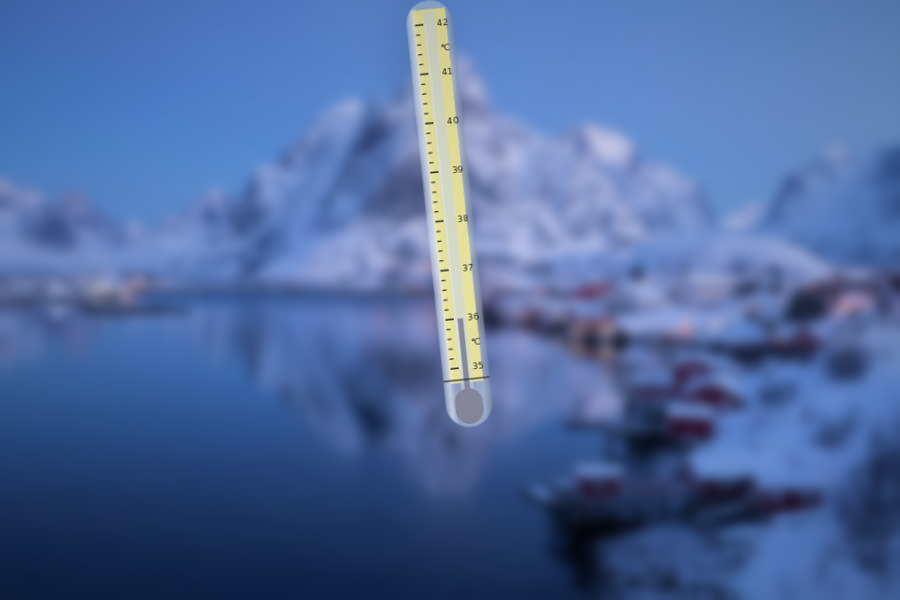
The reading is 36 °C
